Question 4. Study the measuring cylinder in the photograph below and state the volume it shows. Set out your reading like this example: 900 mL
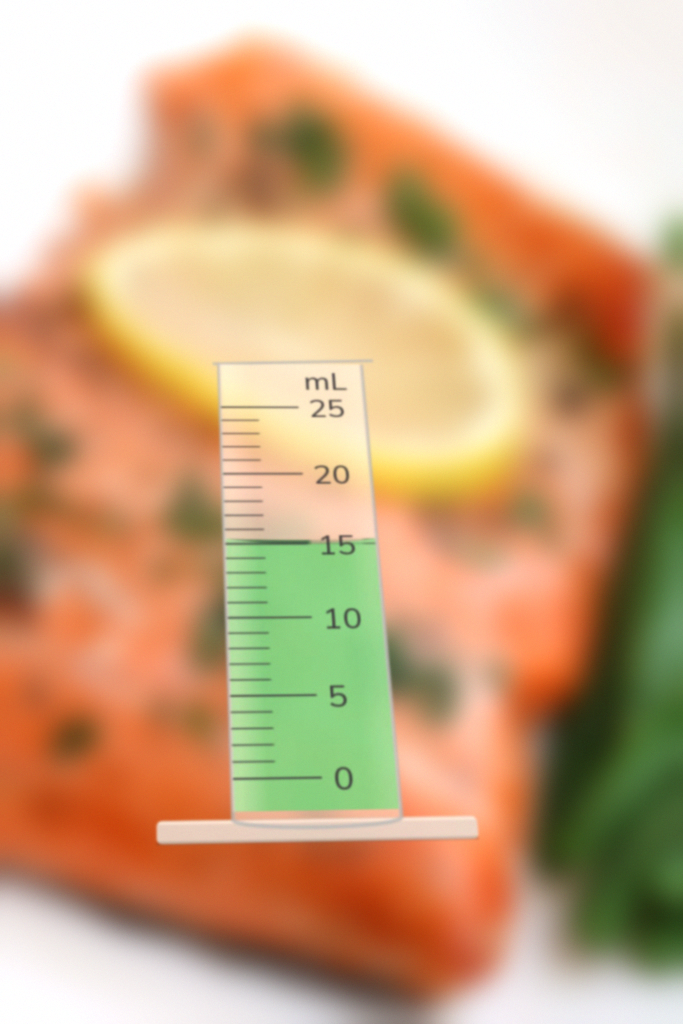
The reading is 15 mL
